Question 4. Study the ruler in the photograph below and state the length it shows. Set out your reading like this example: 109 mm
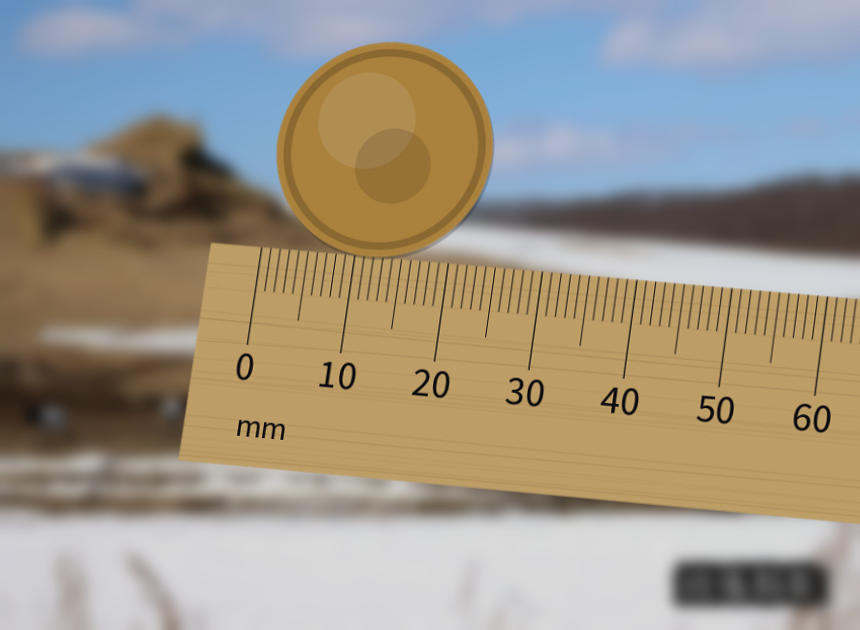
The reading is 23 mm
